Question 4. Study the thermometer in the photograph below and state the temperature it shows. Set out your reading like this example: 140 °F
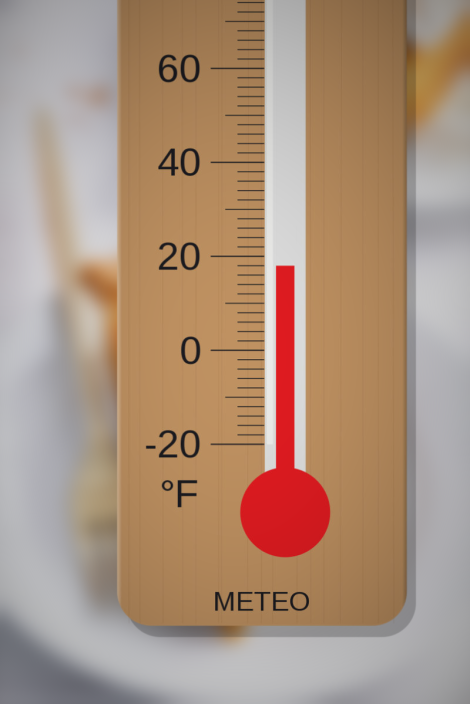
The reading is 18 °F
